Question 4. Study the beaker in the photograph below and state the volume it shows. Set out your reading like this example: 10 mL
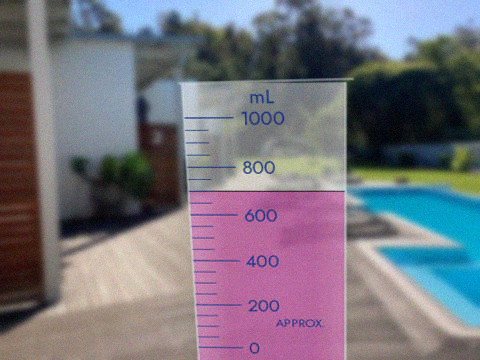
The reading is 700 mL
